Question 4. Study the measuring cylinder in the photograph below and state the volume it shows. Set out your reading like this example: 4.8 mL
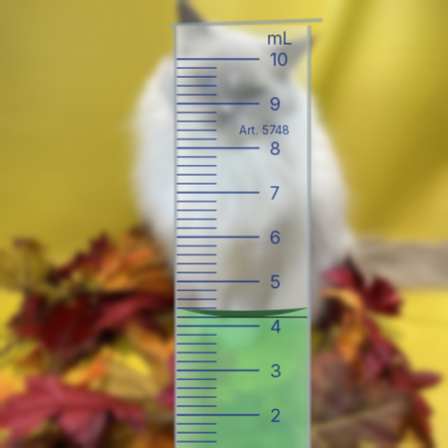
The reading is 4.2 mL
